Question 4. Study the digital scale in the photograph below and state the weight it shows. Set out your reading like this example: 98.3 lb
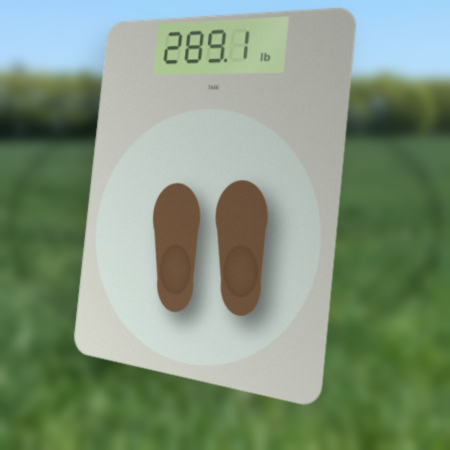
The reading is 289.1 lb
